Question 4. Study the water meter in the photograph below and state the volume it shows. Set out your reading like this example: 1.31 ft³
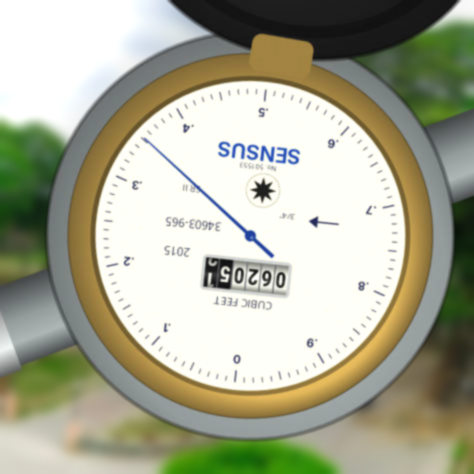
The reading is 62051.35 ft³
